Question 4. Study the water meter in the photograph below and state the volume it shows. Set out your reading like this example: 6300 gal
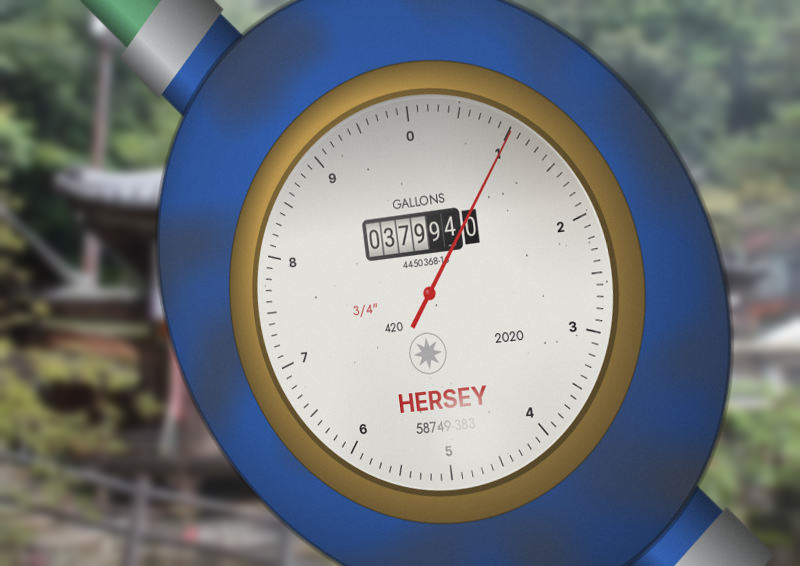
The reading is 379941.0 gal
